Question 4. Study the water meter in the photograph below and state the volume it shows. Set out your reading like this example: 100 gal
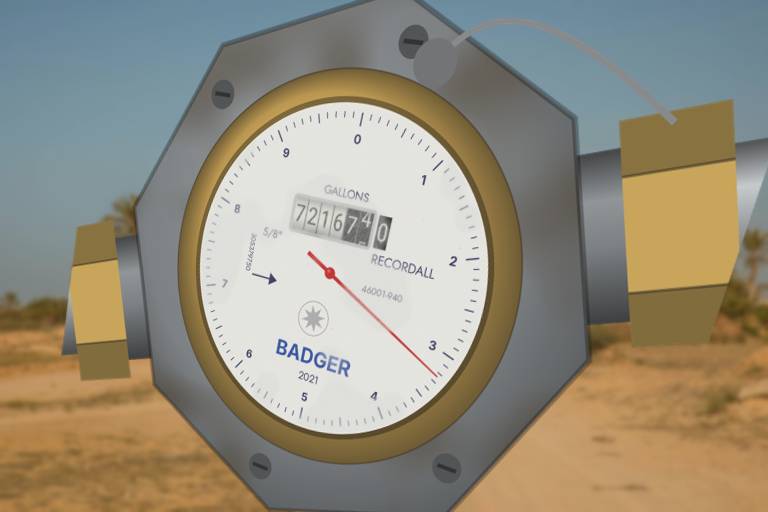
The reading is 7216743.2 gal
